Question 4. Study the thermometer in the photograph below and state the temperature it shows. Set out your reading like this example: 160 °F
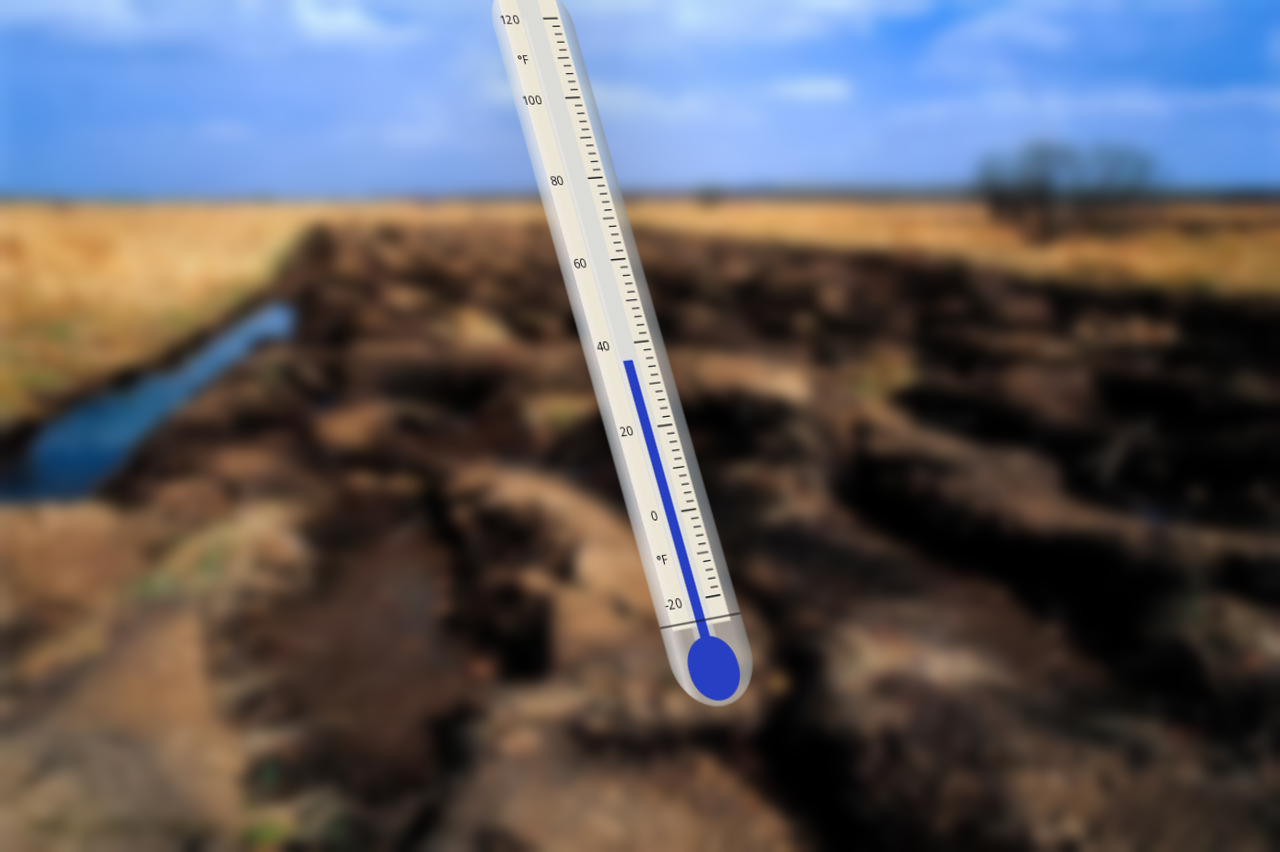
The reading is 36 °F
